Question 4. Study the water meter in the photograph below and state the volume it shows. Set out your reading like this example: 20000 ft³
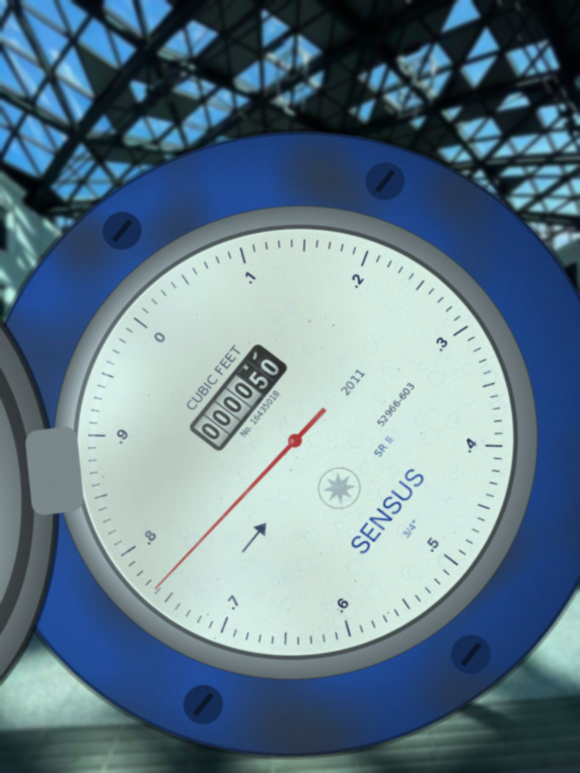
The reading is 49.76 ft³
